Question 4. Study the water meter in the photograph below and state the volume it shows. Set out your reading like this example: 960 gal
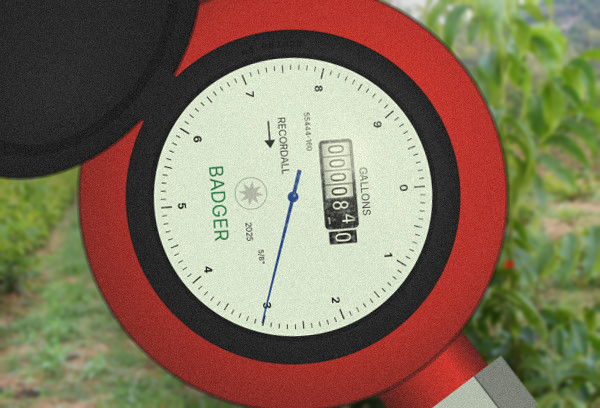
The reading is 843.0 gal
